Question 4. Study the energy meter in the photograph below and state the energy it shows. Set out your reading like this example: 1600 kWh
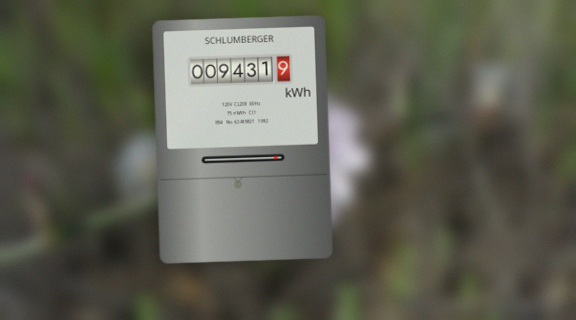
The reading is 9431.9 kWh
